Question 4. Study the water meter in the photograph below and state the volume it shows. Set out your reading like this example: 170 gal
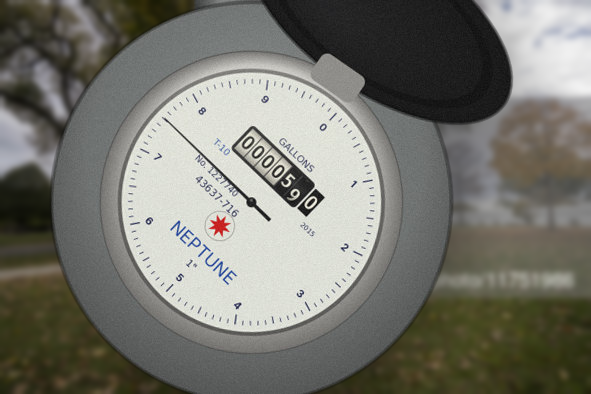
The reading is 587.5 gal
